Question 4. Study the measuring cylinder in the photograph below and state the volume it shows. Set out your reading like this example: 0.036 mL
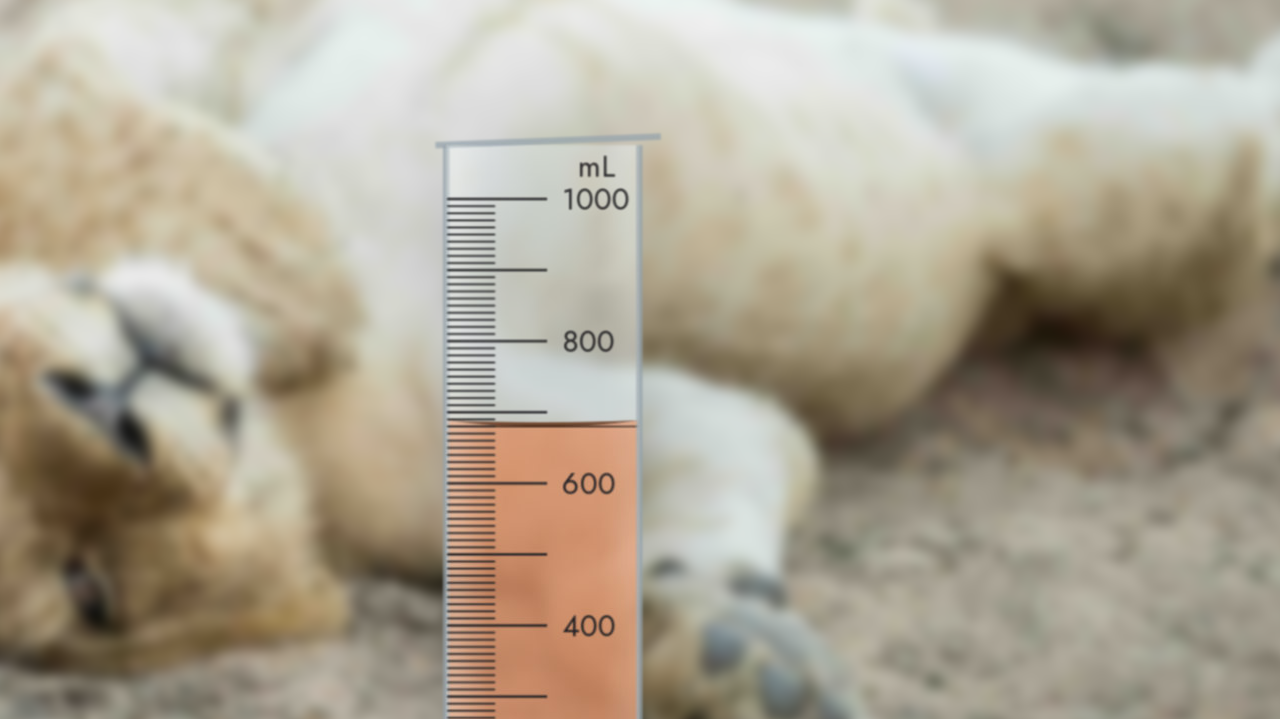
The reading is 680 mL
